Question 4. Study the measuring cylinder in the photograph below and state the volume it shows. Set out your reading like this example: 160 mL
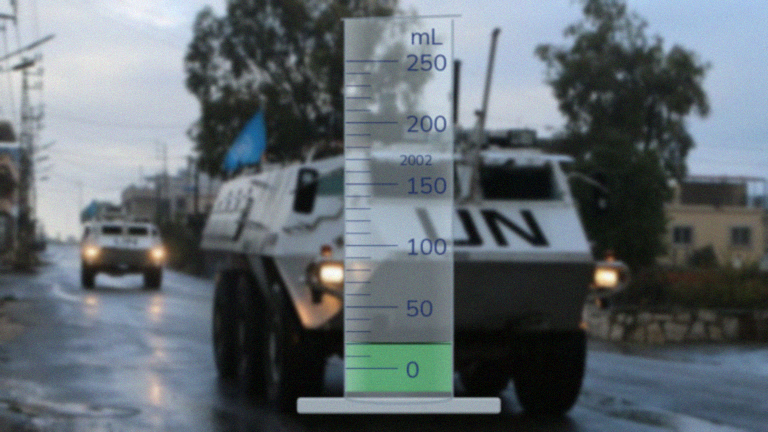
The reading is 20 mL
